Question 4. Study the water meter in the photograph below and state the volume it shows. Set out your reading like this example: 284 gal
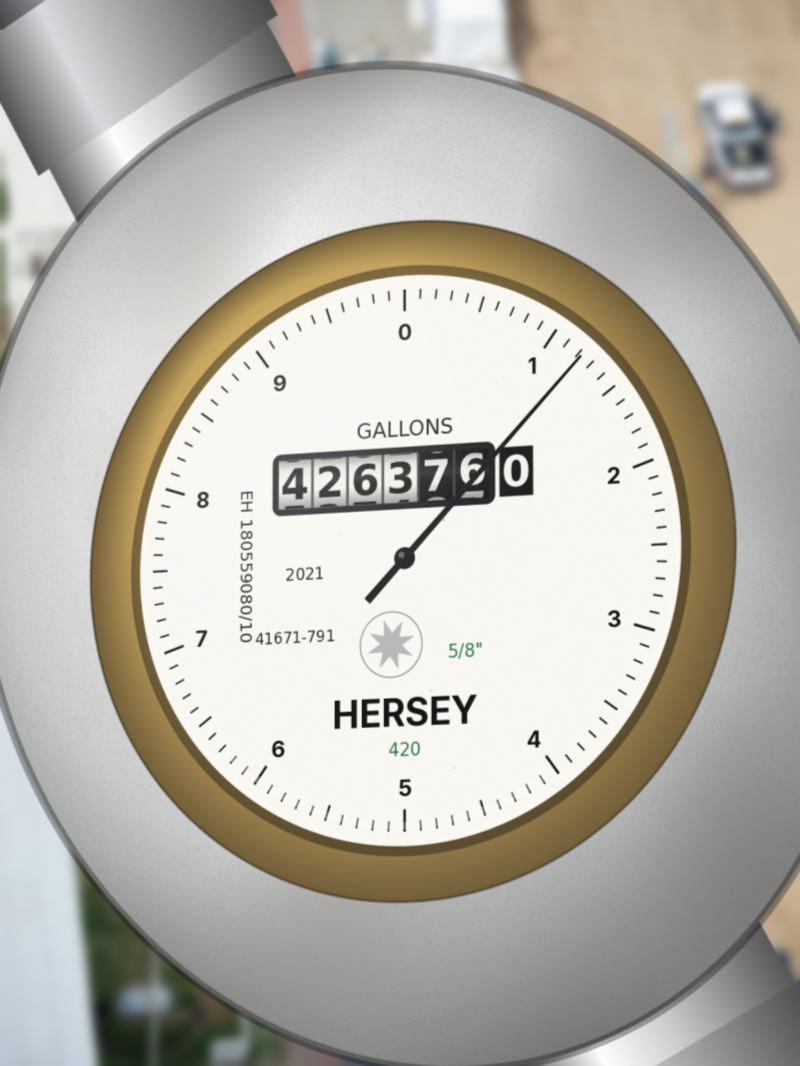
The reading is 4263761.2 gal
